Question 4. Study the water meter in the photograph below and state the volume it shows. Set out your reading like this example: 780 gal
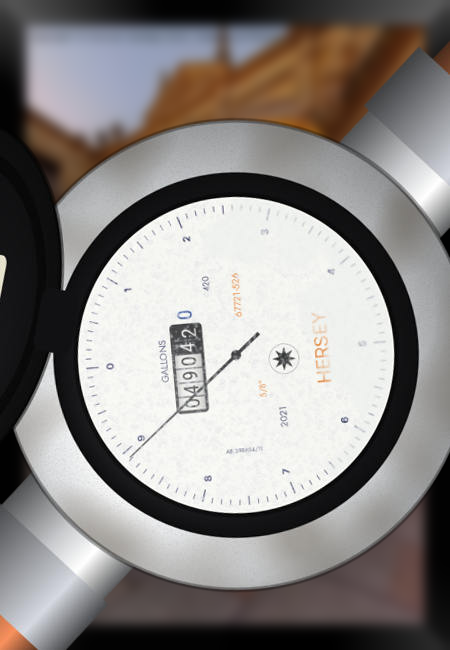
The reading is 490418.9 gal
